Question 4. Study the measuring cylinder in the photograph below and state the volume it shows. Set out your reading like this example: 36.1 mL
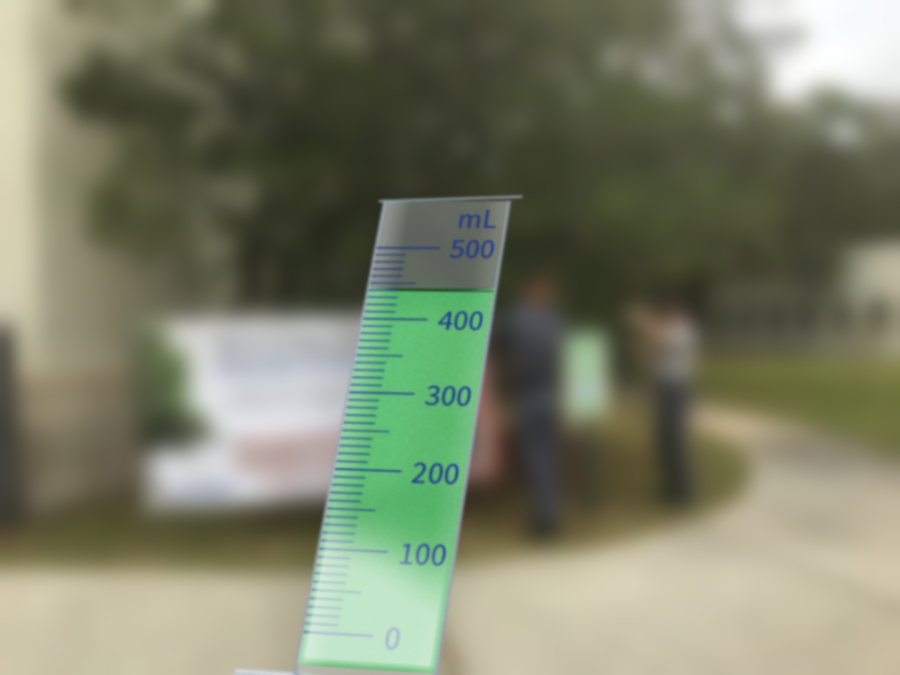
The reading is 440 mL
